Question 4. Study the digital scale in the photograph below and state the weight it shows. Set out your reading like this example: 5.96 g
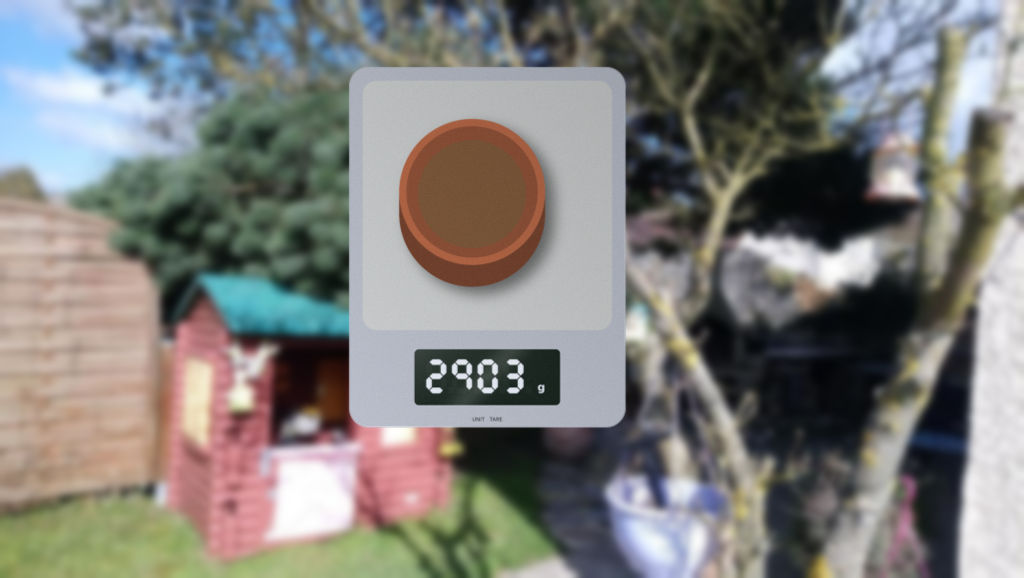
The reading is 2903 g
